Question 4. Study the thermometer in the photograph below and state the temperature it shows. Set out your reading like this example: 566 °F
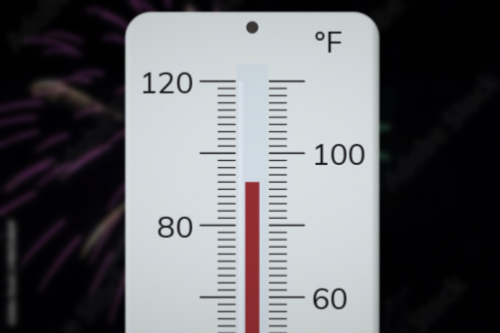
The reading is 92 °F
